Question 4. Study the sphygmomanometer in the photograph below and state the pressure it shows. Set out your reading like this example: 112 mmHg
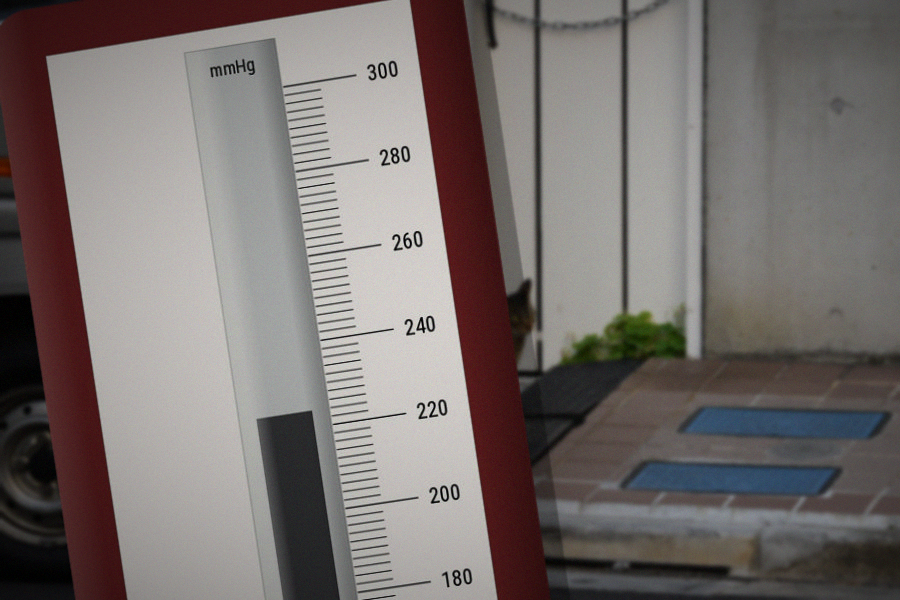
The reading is 224 mmHg
